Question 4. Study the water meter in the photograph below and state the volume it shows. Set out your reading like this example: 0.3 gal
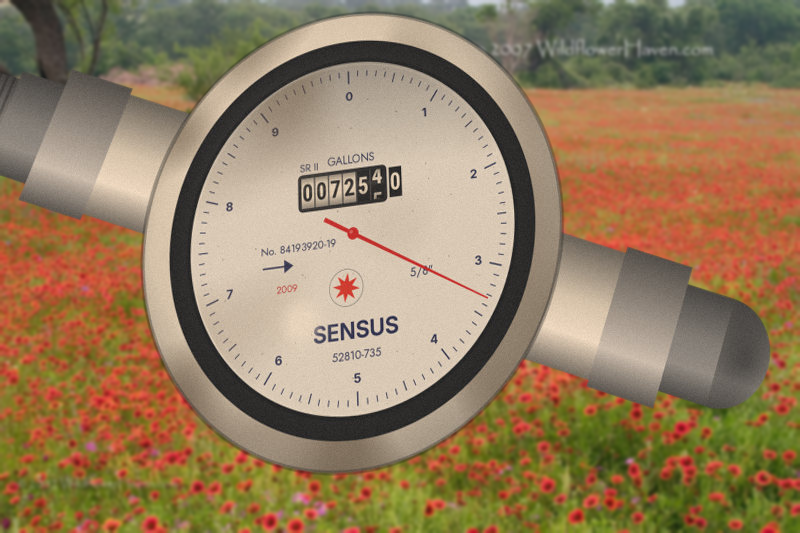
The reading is 72543.3 gal
